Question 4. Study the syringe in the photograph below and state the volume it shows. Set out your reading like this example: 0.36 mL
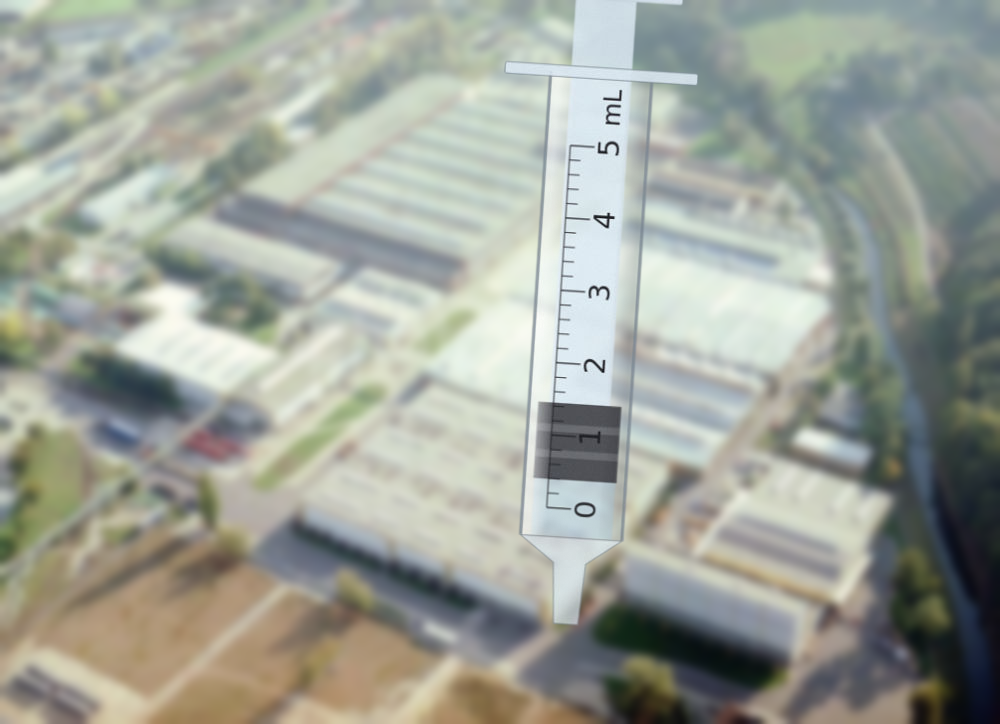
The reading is 0.4 mL
